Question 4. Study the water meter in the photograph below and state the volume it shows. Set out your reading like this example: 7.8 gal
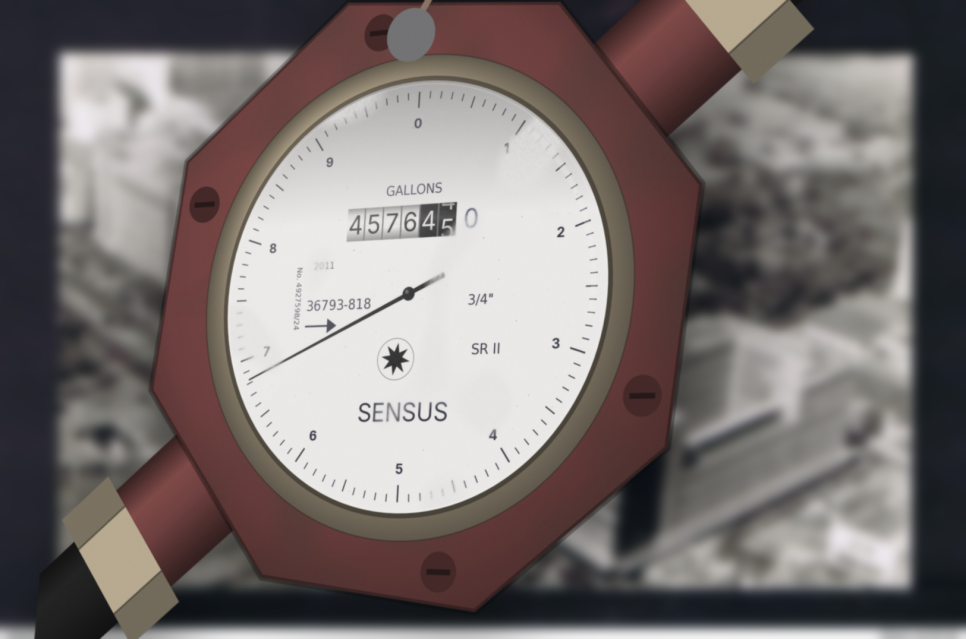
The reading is 4576446.8 gal
